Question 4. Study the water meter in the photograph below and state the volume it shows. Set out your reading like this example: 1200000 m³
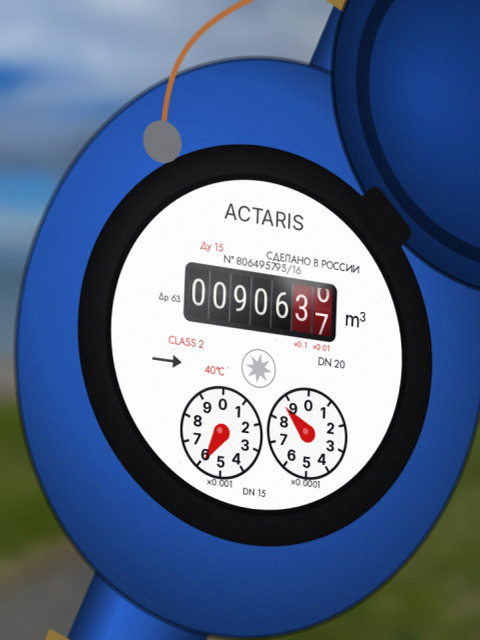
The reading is 906.3658 m³
